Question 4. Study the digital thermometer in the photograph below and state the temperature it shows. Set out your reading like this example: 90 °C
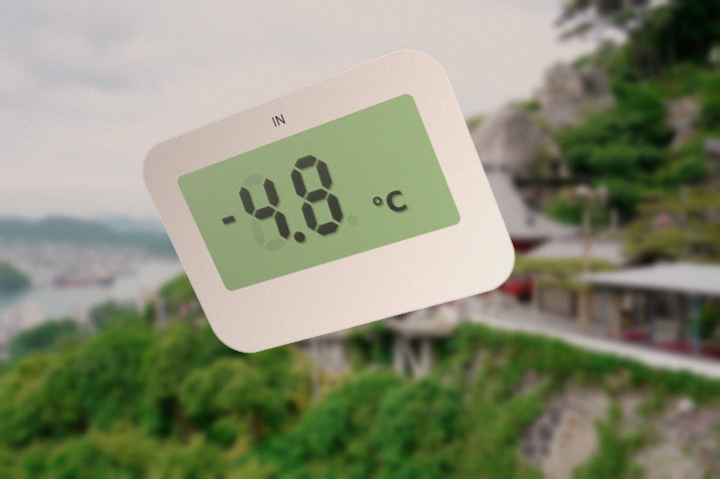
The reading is -4.8 °C
